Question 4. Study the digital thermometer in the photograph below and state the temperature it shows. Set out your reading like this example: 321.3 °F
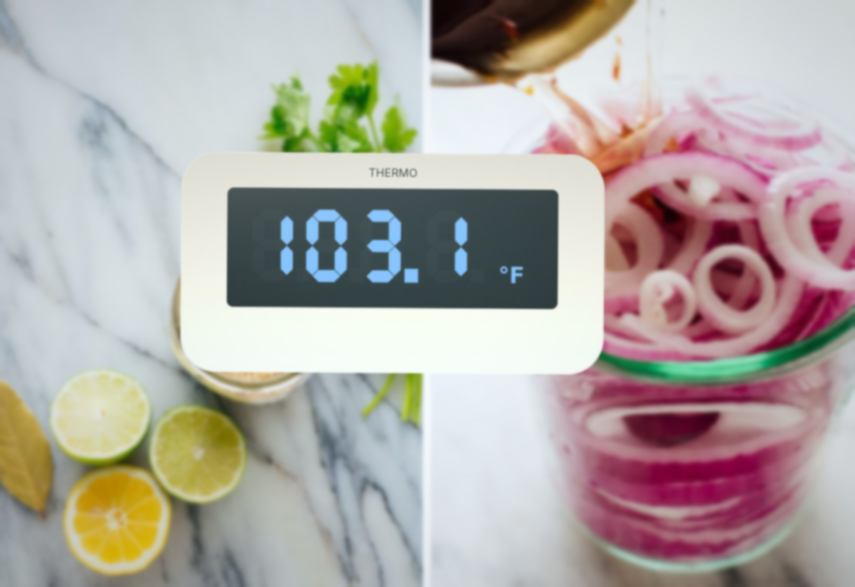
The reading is 103.1 °F
